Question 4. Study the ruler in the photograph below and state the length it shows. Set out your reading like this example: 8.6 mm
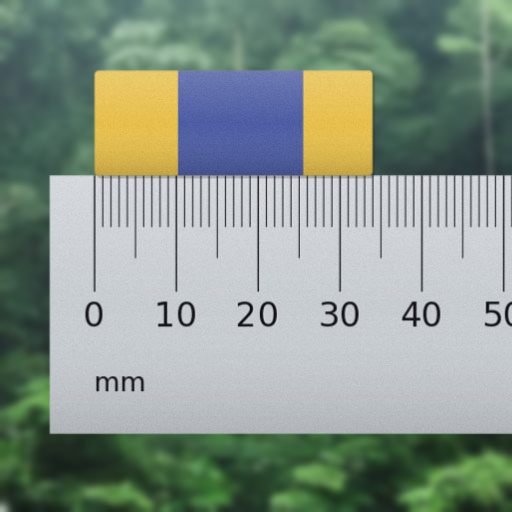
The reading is 34 mm
